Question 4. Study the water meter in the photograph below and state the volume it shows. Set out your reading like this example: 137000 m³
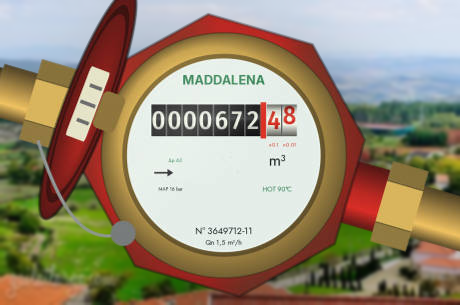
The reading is 672.48 m³
